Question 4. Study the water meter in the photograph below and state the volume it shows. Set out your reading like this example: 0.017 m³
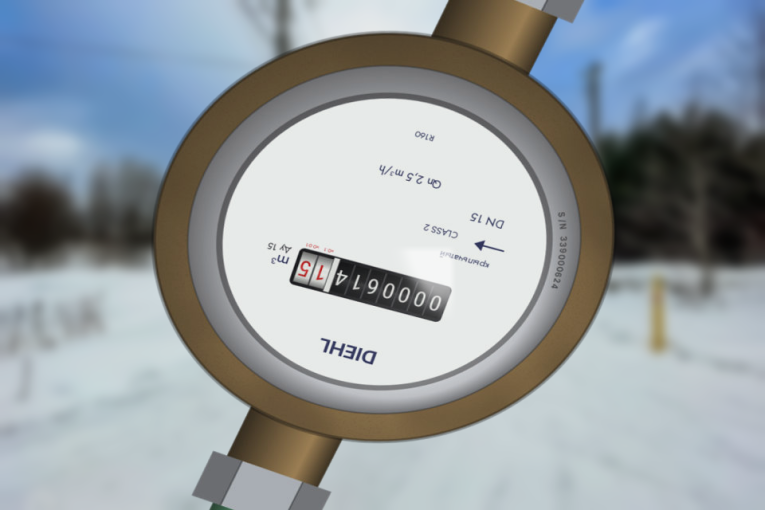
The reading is 614.15 m³
